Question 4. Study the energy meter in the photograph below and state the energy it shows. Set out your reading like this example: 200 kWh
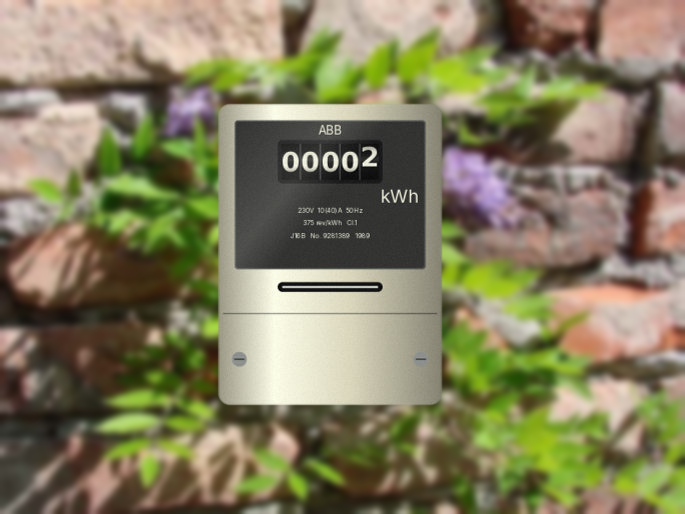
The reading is 2 kWh
